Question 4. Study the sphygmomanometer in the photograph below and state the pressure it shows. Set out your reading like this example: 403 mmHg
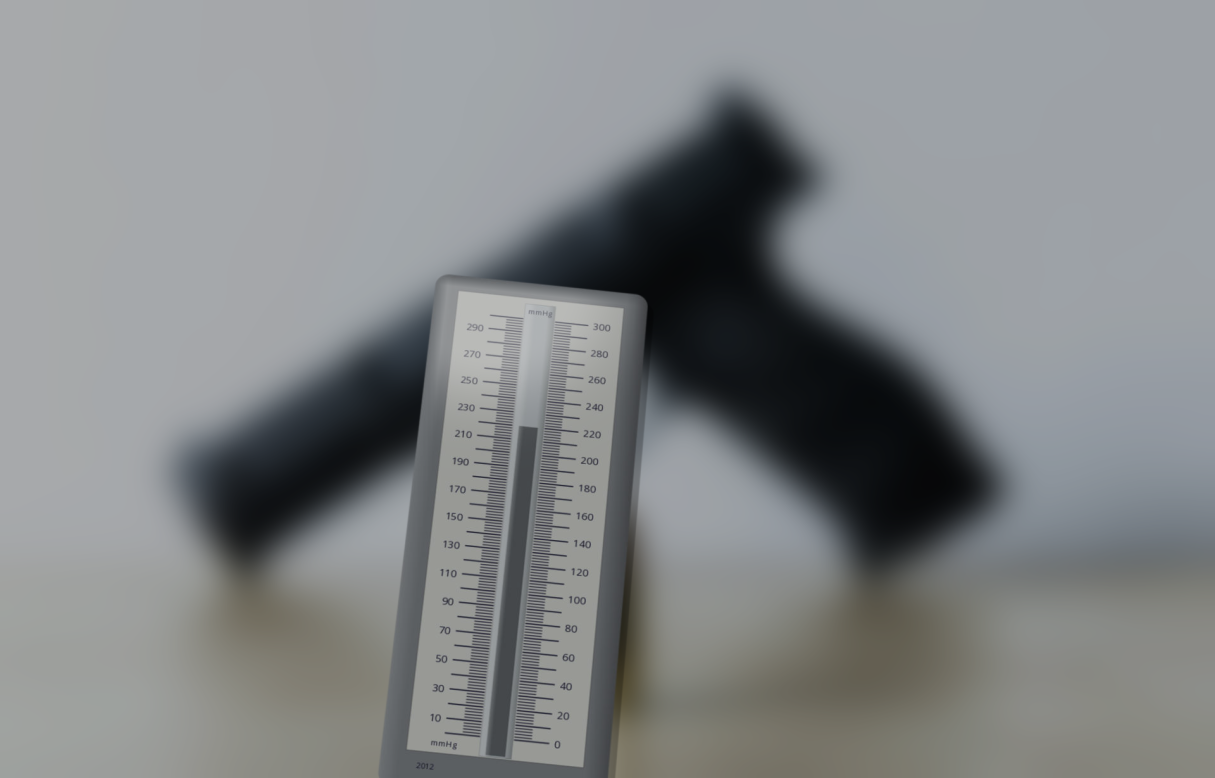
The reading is 220 mmHg
